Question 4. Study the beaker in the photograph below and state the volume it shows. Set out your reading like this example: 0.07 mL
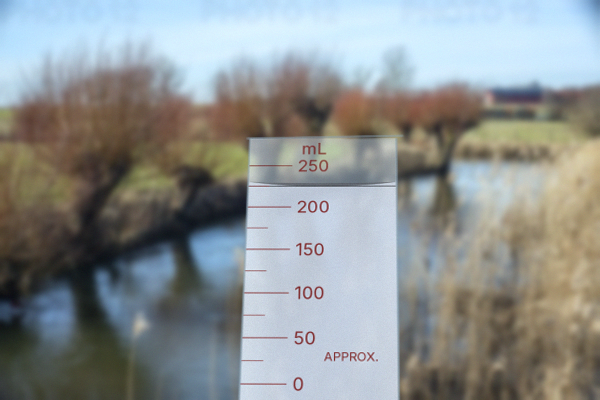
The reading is 225 mL
